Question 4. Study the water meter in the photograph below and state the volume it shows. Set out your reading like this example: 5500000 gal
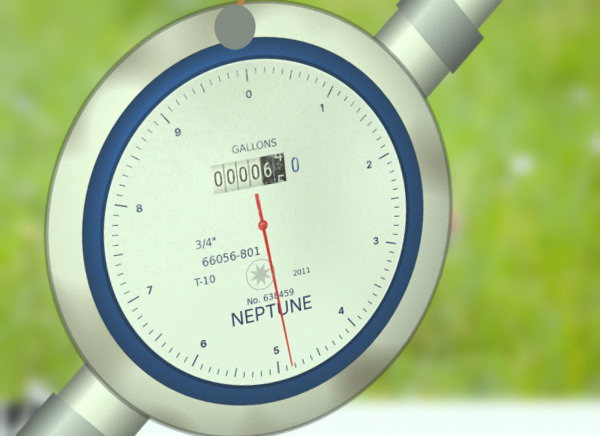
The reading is 644.8 gal
